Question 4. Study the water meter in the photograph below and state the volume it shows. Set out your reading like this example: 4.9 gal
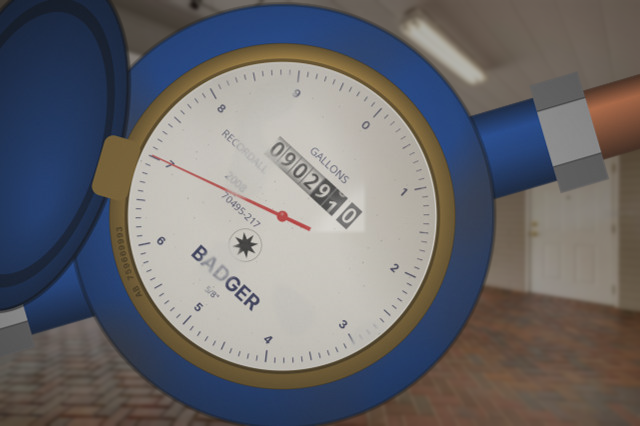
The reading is 902907.0 gal
